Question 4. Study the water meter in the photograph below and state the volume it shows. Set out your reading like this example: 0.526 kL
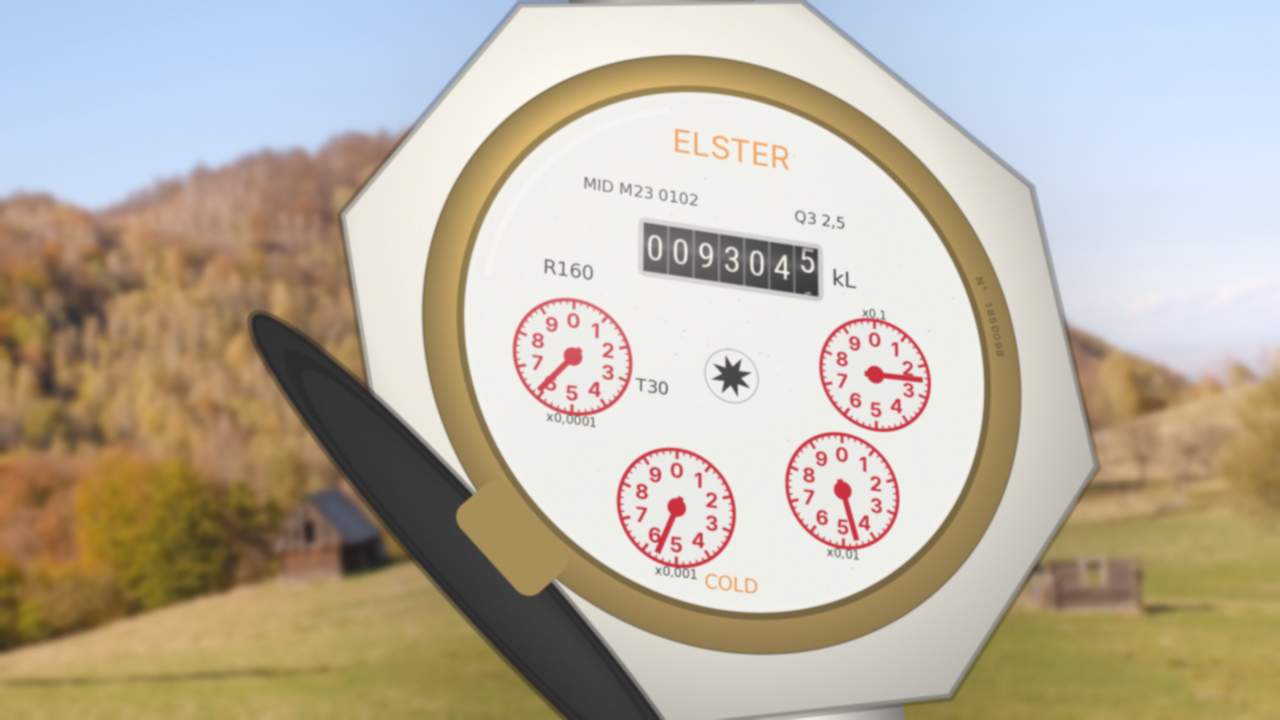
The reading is 93045.2456 kL
